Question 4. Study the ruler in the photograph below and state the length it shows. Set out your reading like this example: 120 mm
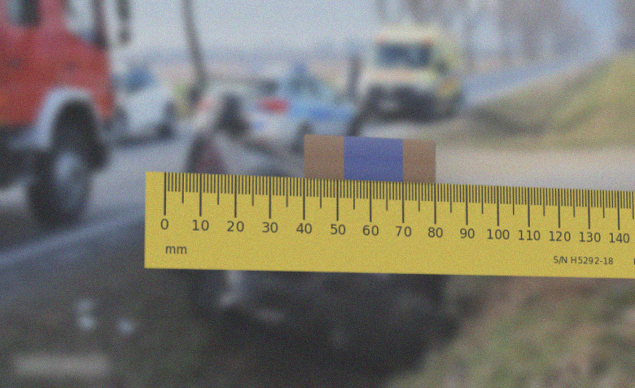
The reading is 40 mm
